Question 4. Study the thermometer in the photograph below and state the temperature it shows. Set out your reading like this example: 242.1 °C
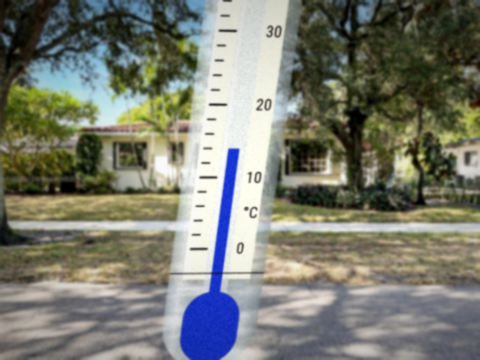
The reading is 14 °C
